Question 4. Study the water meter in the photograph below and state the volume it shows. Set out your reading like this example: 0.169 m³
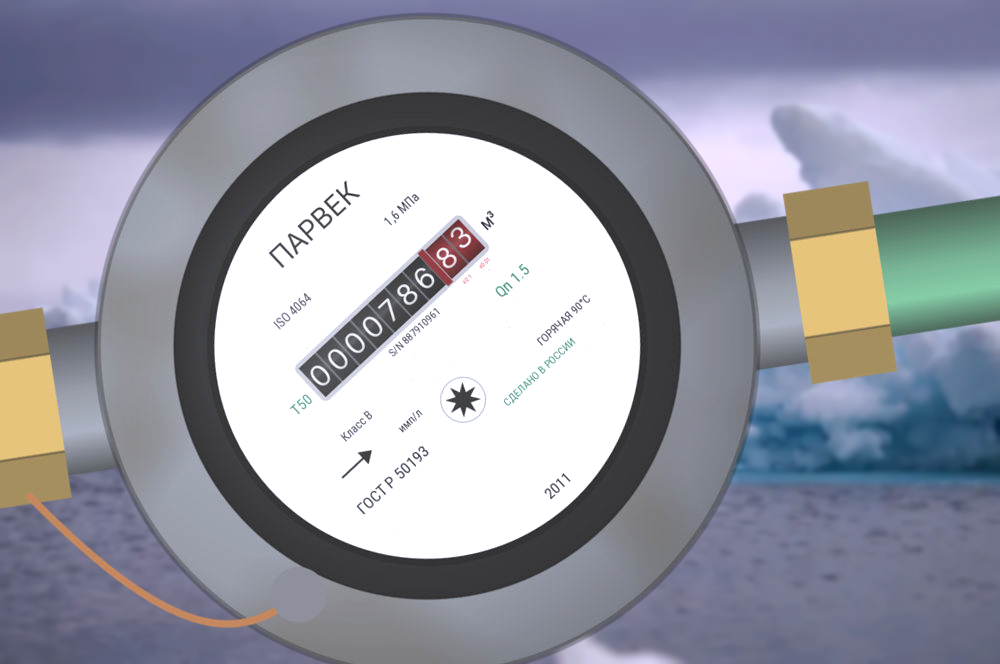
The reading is 786.83 m³
